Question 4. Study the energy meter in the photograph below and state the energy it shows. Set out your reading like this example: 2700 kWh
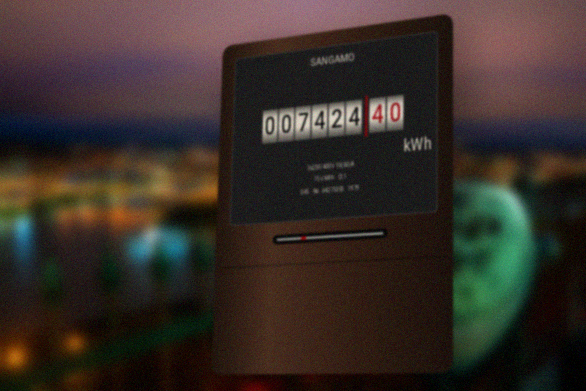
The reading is 7424.40 kWh
